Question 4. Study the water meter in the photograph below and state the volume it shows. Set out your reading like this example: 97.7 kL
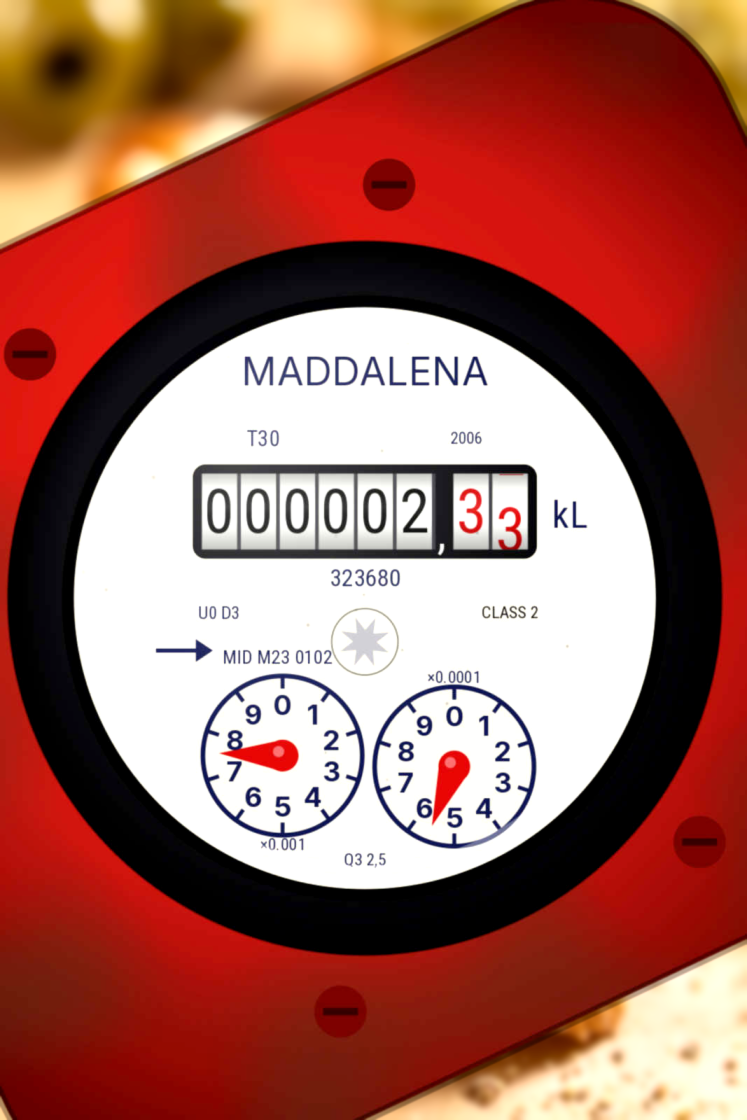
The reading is 2.3275 kL
